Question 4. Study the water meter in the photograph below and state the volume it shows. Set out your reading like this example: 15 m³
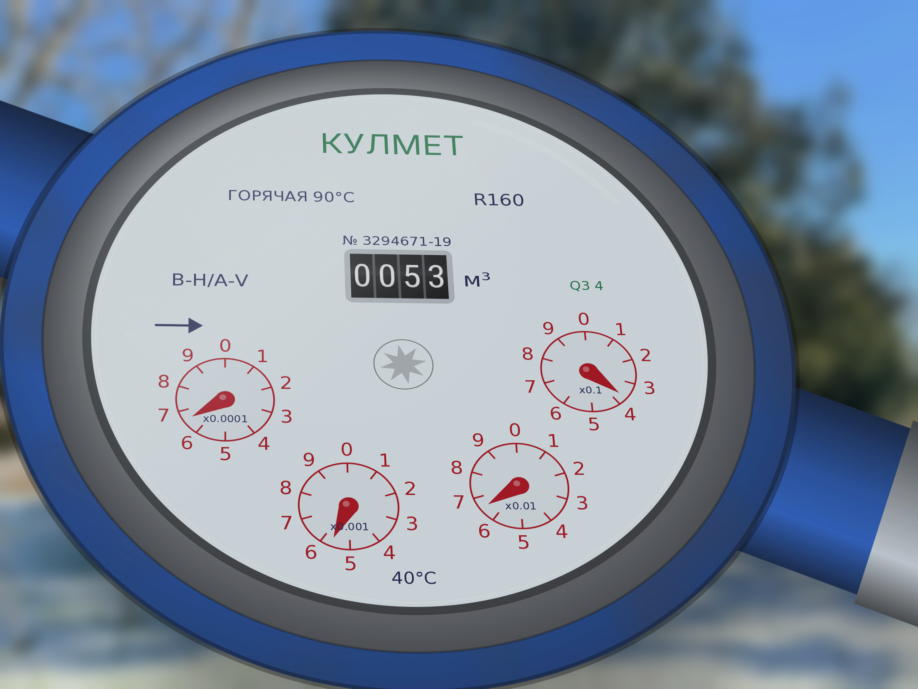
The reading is 53.3656 m³
